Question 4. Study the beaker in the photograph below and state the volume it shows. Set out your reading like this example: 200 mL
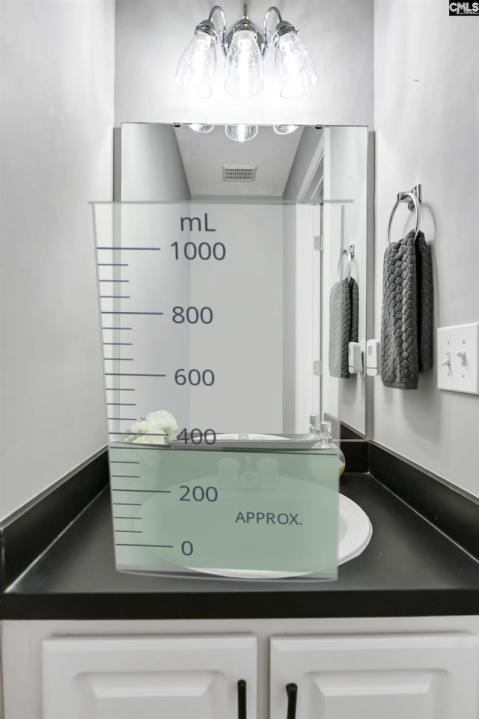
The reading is 350 mL
